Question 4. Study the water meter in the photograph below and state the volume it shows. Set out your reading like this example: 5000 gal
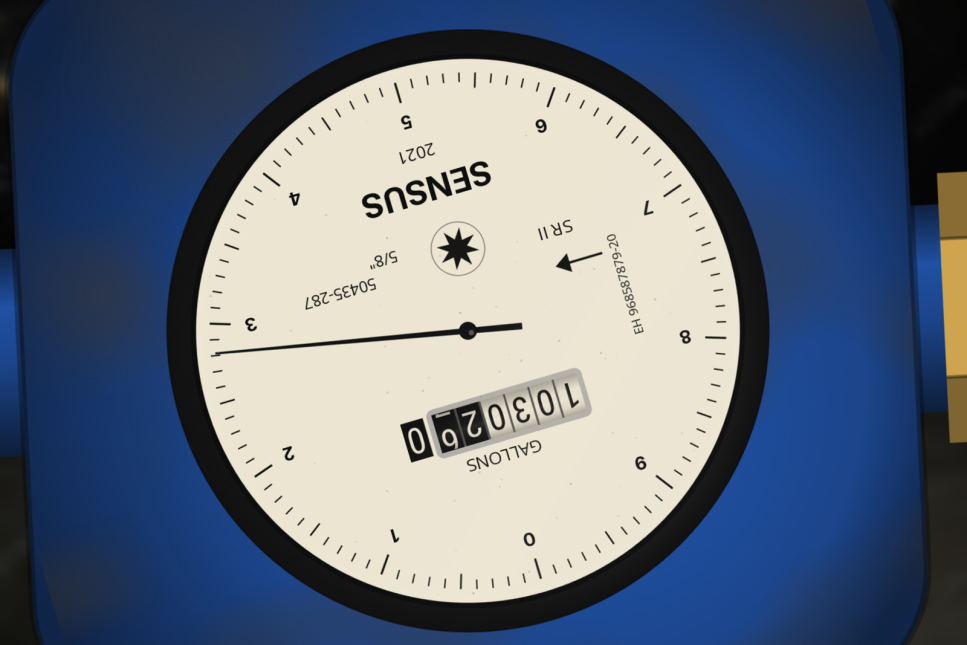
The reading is 1030262.8 gal
